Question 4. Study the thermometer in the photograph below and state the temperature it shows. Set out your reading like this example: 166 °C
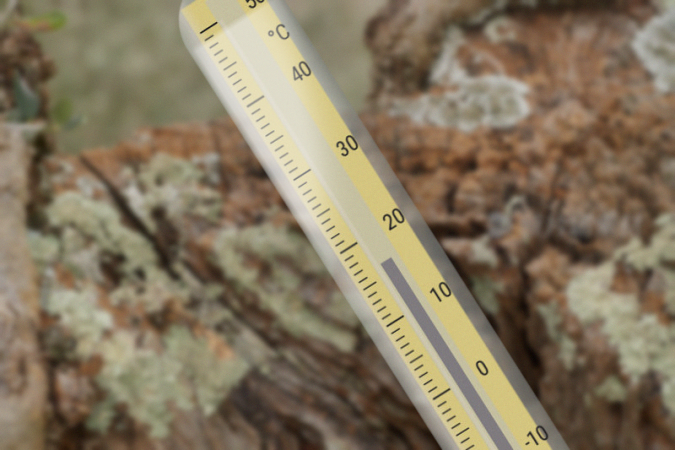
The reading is 16.5 °C
